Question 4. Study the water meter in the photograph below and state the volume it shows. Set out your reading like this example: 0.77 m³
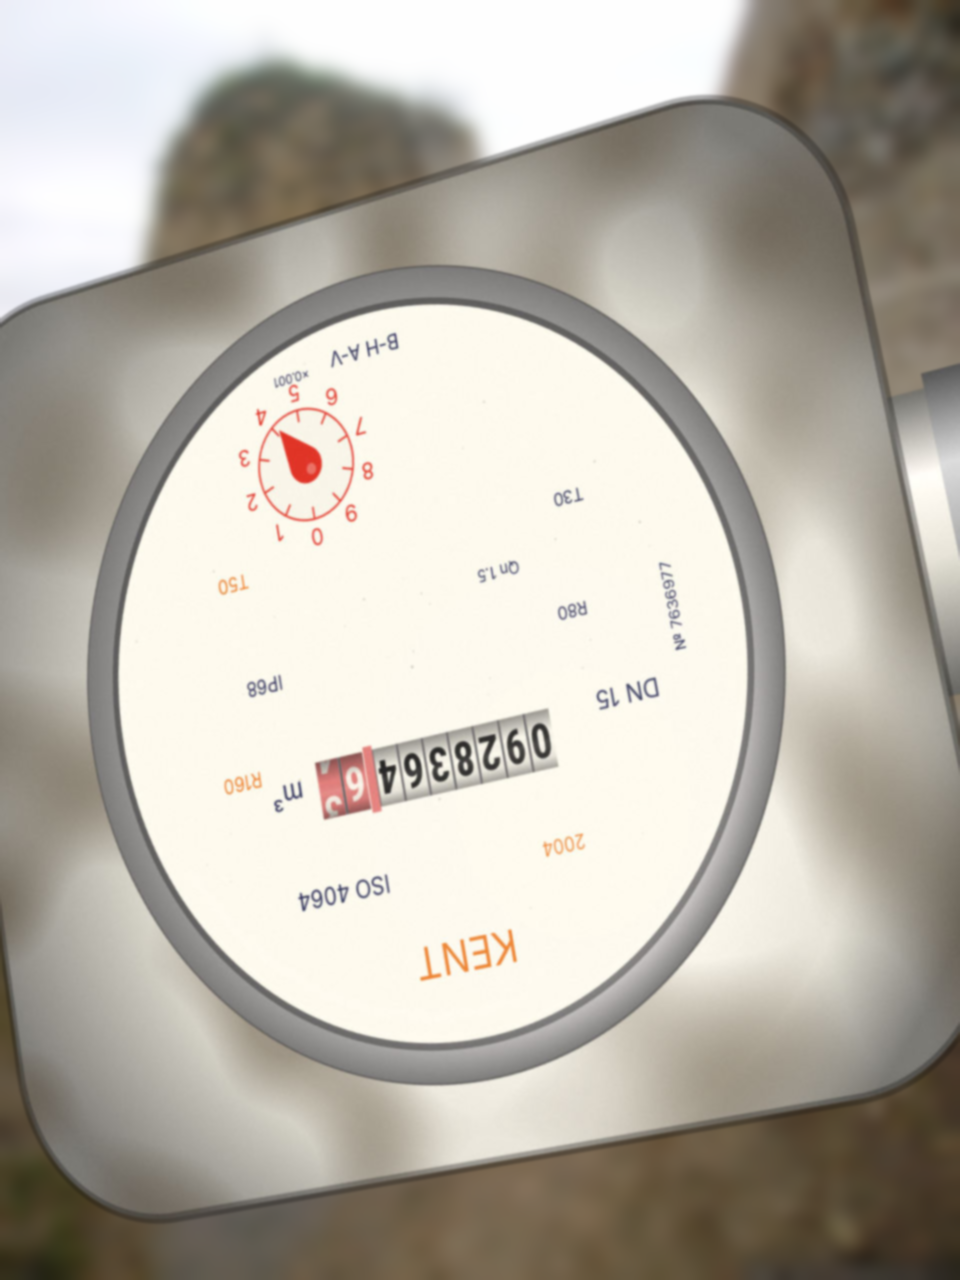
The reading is 928364.634 m³
